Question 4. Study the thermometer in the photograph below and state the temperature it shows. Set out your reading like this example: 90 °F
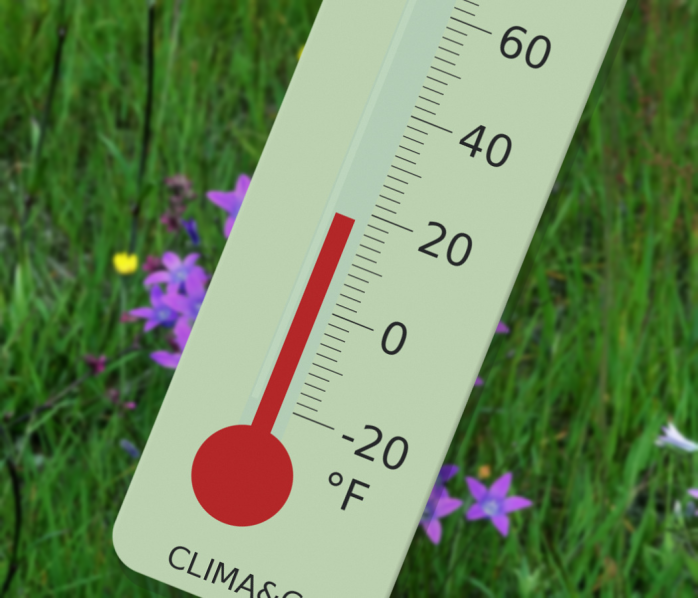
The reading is 18 °F
